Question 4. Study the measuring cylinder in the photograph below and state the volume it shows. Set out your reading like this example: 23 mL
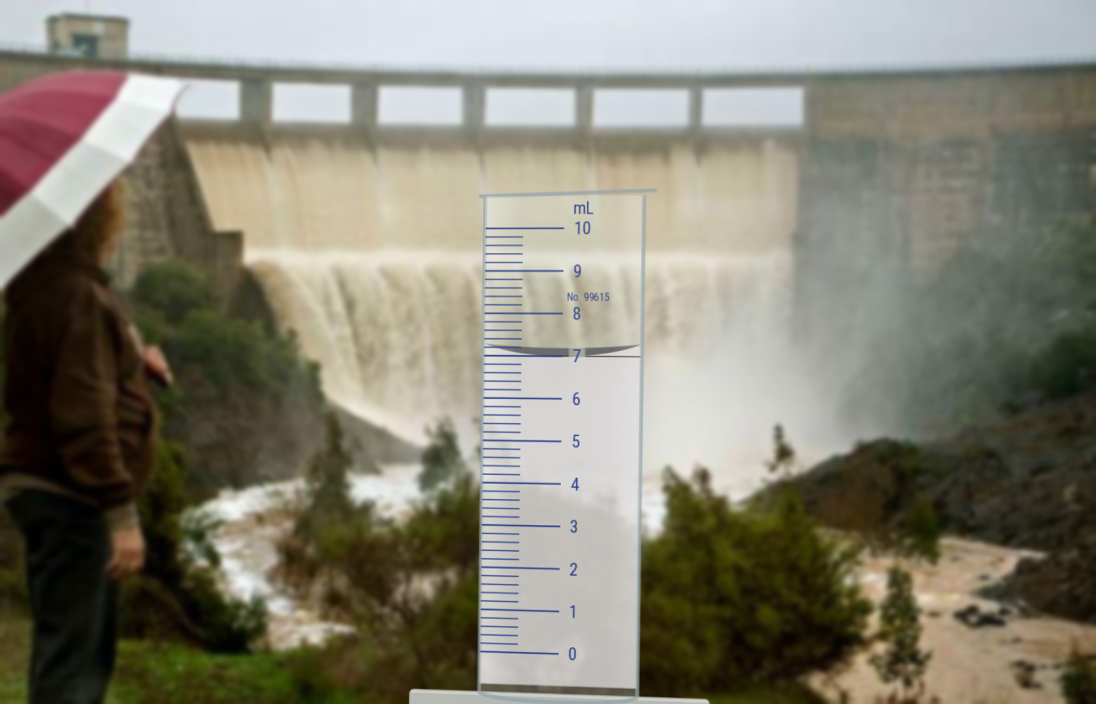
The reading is 7 mL
